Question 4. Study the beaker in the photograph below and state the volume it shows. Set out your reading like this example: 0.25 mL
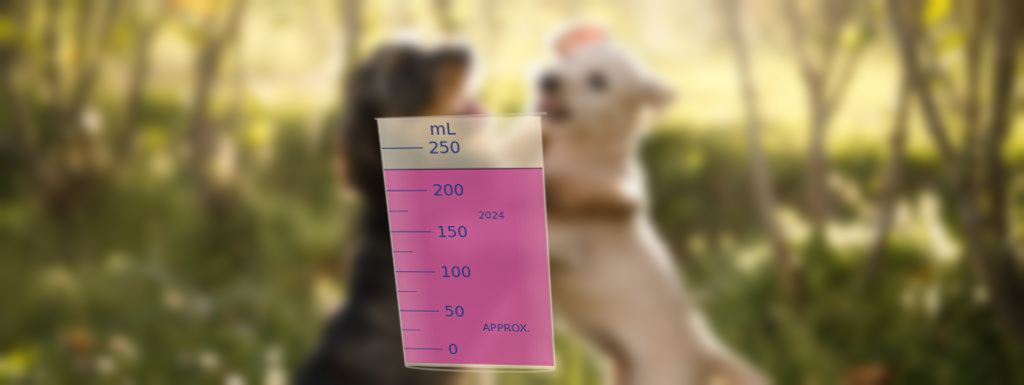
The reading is 225 mL
